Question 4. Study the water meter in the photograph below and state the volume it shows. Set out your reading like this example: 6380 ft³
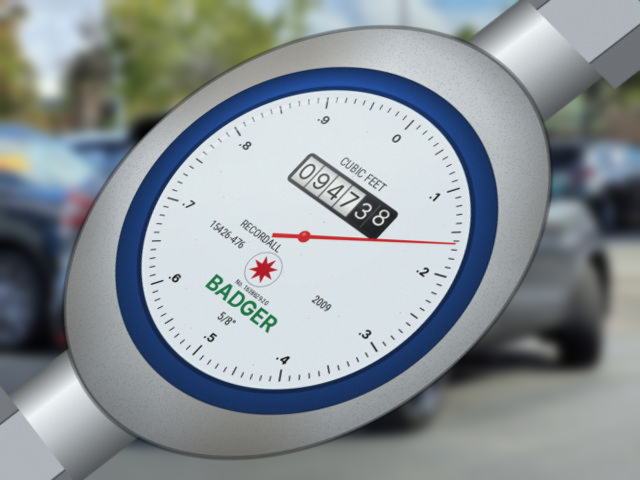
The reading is 94738.16 ft³
